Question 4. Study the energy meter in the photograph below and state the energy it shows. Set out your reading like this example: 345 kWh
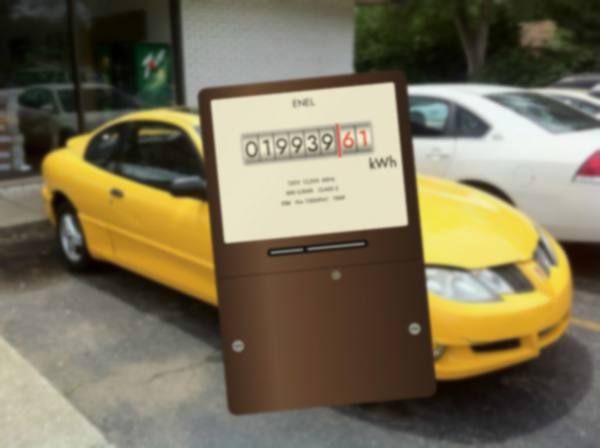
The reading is 19939.61 kWh
